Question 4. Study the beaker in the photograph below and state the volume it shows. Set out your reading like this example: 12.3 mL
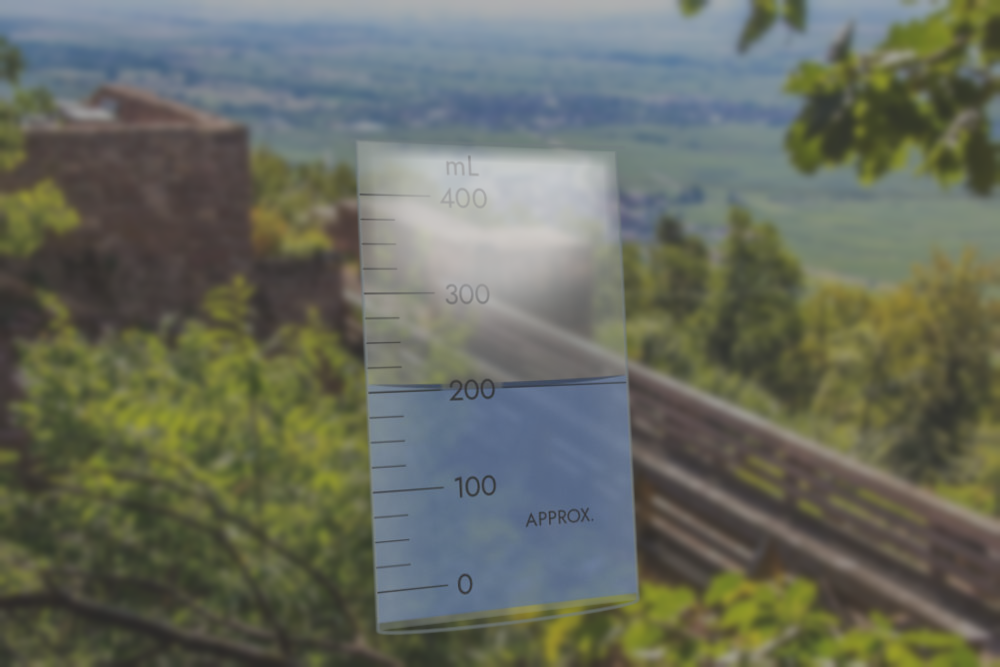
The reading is 200 mL
